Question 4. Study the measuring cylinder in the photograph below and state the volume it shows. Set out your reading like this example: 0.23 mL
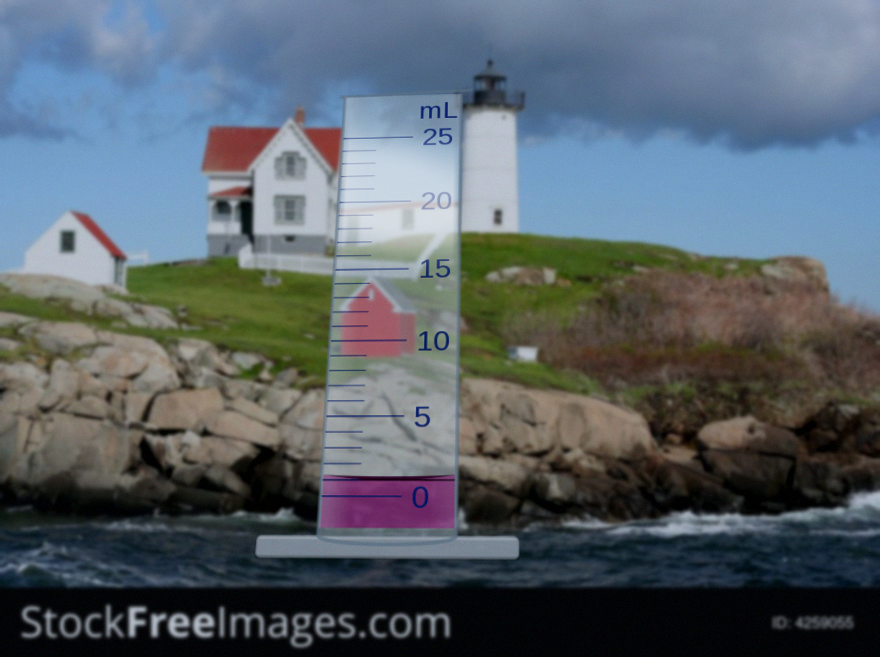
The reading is 1 mL
